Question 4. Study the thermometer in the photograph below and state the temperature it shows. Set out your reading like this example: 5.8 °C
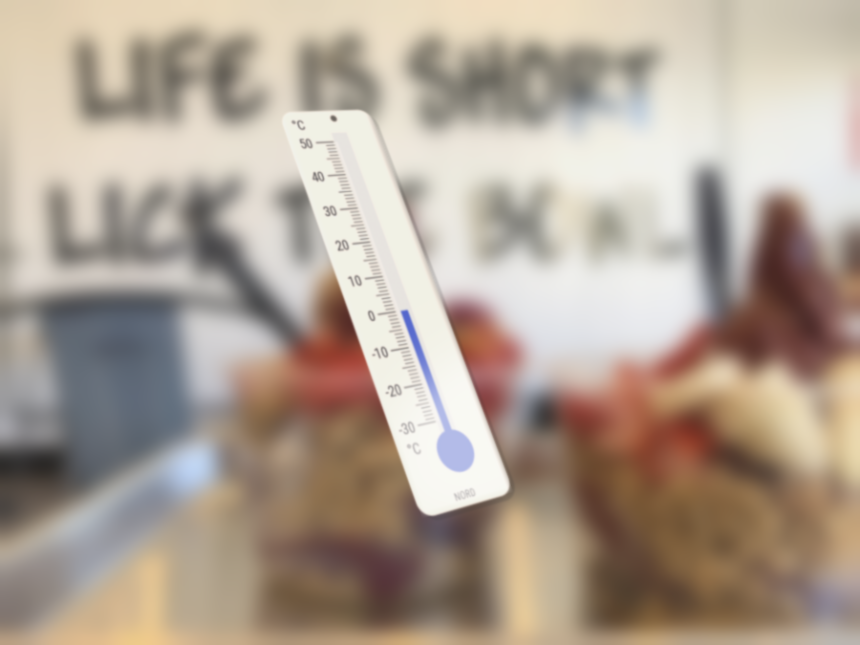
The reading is 0 °C
